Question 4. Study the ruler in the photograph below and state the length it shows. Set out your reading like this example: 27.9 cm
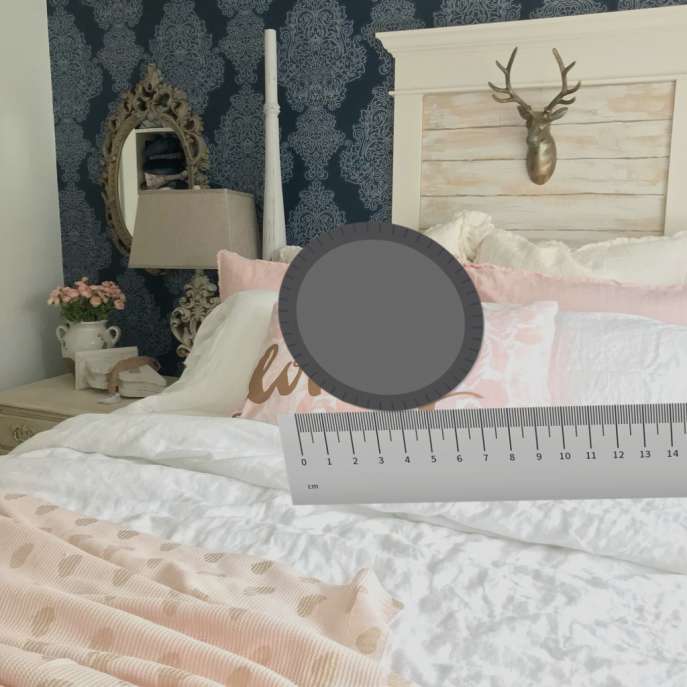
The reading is 7.5 cm
